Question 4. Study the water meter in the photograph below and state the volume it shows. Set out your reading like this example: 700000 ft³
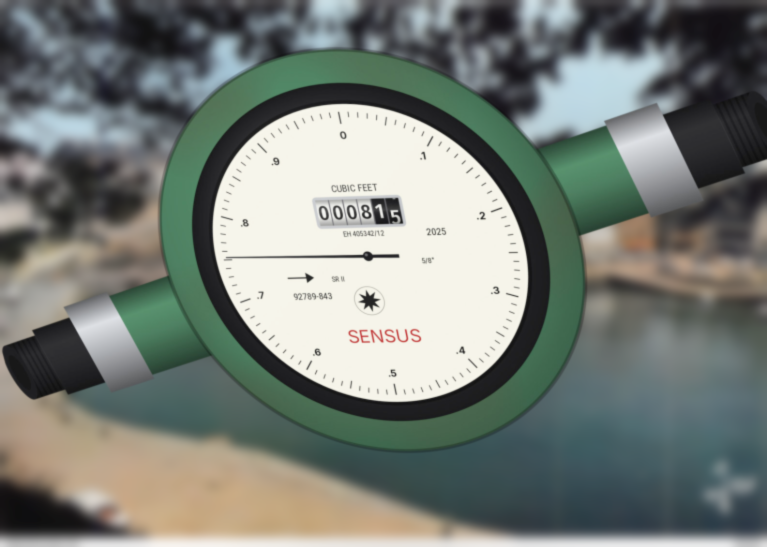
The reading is 814.75 ft³
